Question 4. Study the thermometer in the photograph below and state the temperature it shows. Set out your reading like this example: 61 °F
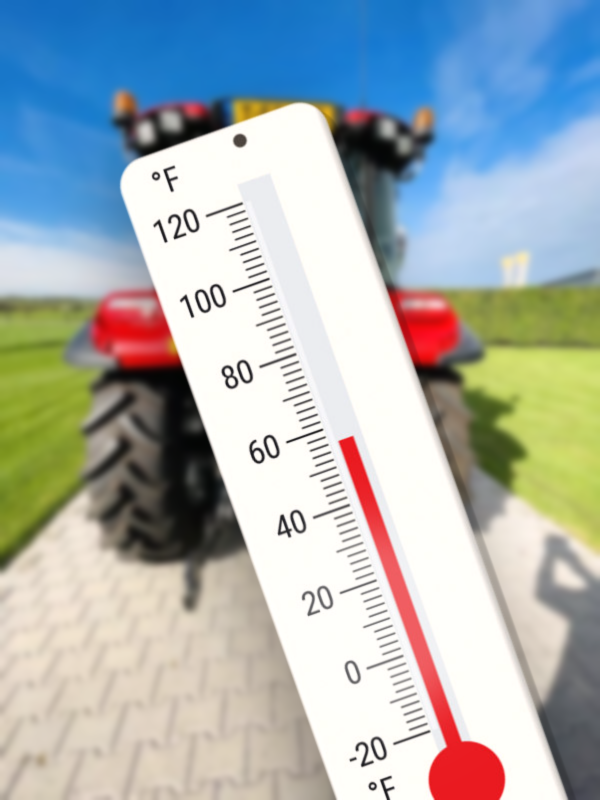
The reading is 56 °F
